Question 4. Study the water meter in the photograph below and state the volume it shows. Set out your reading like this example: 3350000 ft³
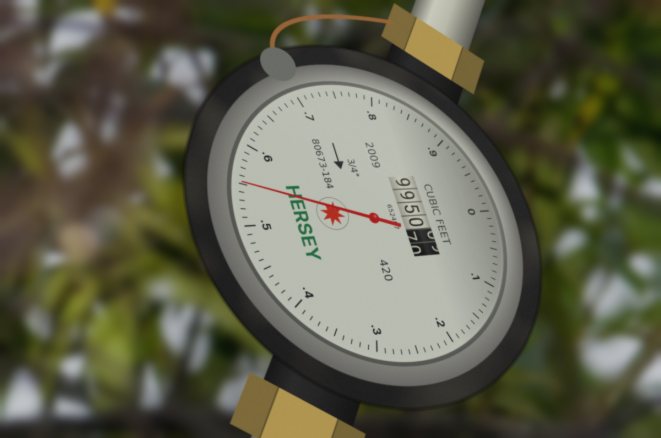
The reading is 995069.55 ft³
